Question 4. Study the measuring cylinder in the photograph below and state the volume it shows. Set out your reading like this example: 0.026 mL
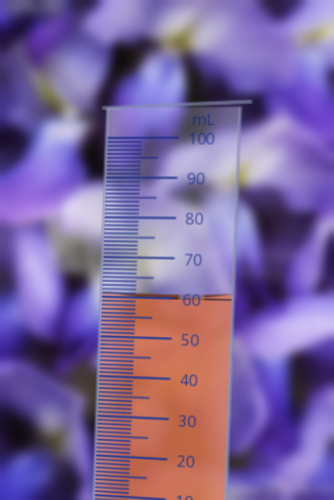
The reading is 60 mL
